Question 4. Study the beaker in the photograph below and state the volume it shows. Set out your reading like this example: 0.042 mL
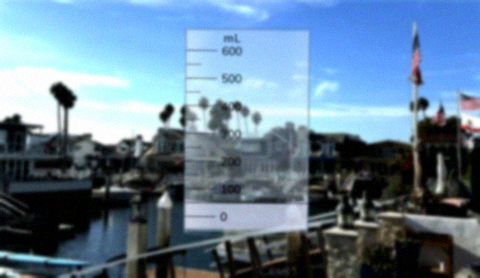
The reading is 50 mL
